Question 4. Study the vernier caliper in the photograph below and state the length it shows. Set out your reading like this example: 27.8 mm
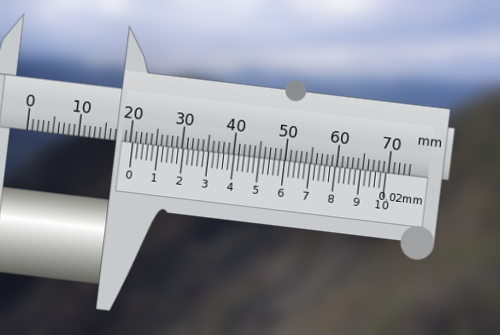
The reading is 20.5 mm
